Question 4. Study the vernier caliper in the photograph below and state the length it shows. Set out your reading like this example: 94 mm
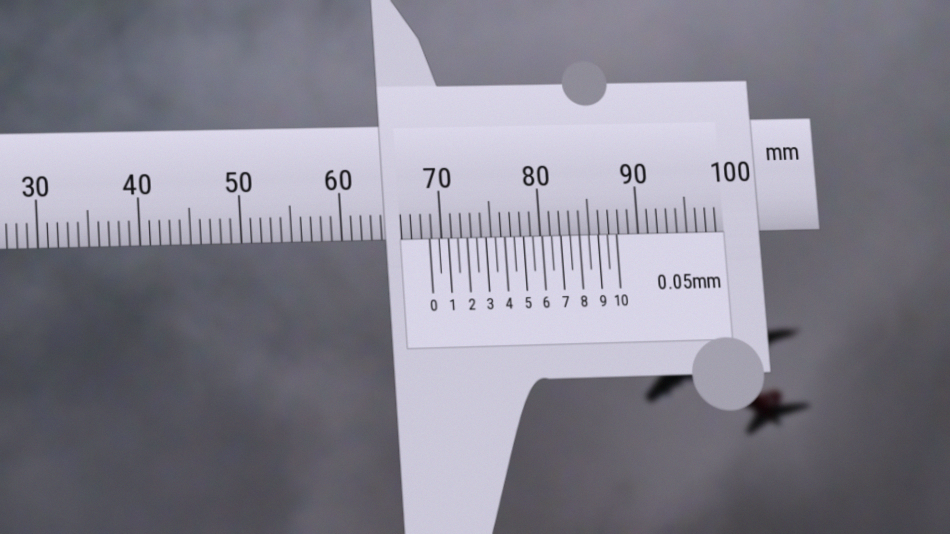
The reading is 68.8 mm
